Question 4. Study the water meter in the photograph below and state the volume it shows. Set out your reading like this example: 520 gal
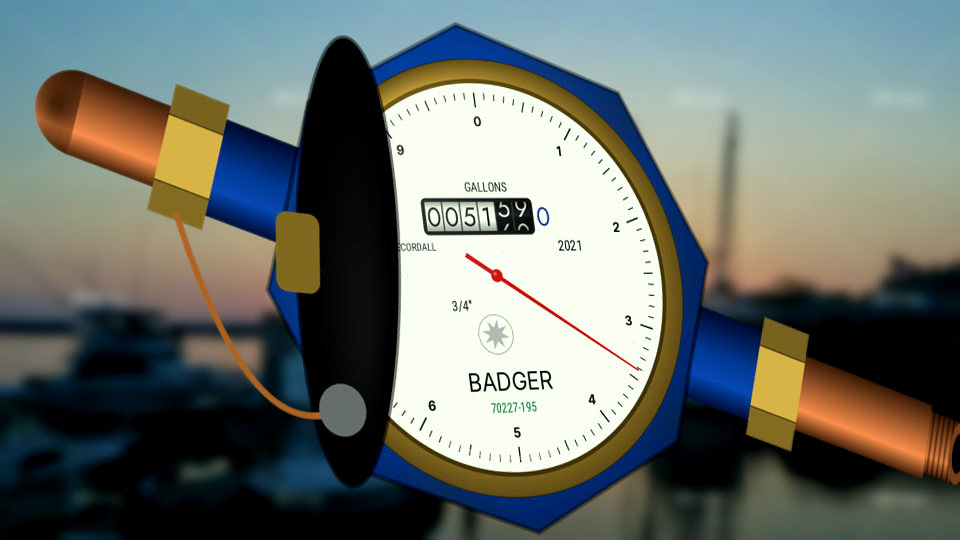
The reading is 51593.4 gal
